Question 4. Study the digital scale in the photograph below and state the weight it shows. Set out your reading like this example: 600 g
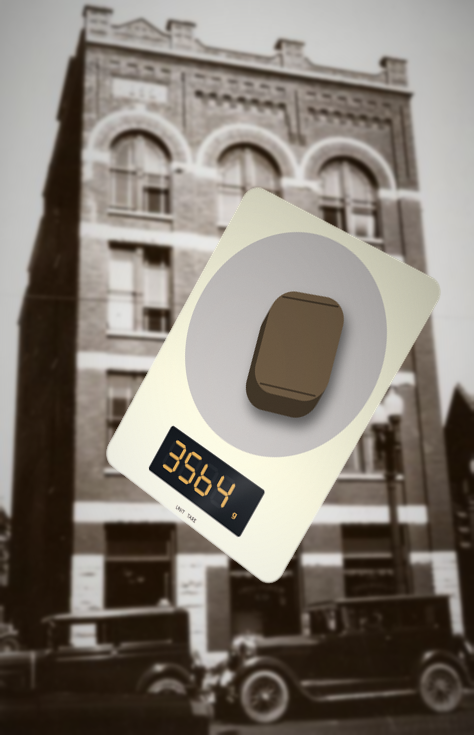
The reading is 3564 g
